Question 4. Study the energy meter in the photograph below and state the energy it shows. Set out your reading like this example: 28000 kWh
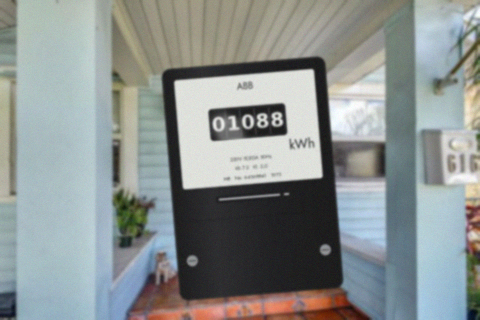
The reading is 1088 kWh
